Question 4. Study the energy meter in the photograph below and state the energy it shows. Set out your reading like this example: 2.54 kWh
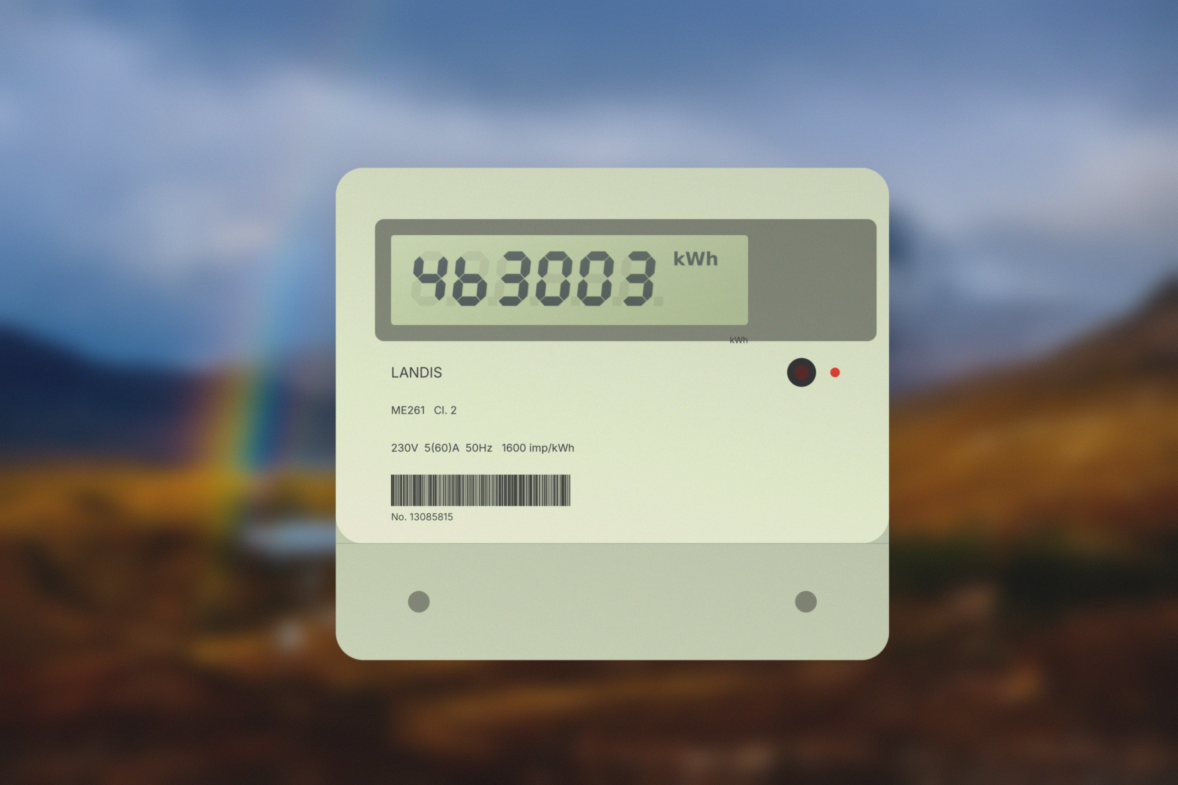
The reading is 463003 kWh
